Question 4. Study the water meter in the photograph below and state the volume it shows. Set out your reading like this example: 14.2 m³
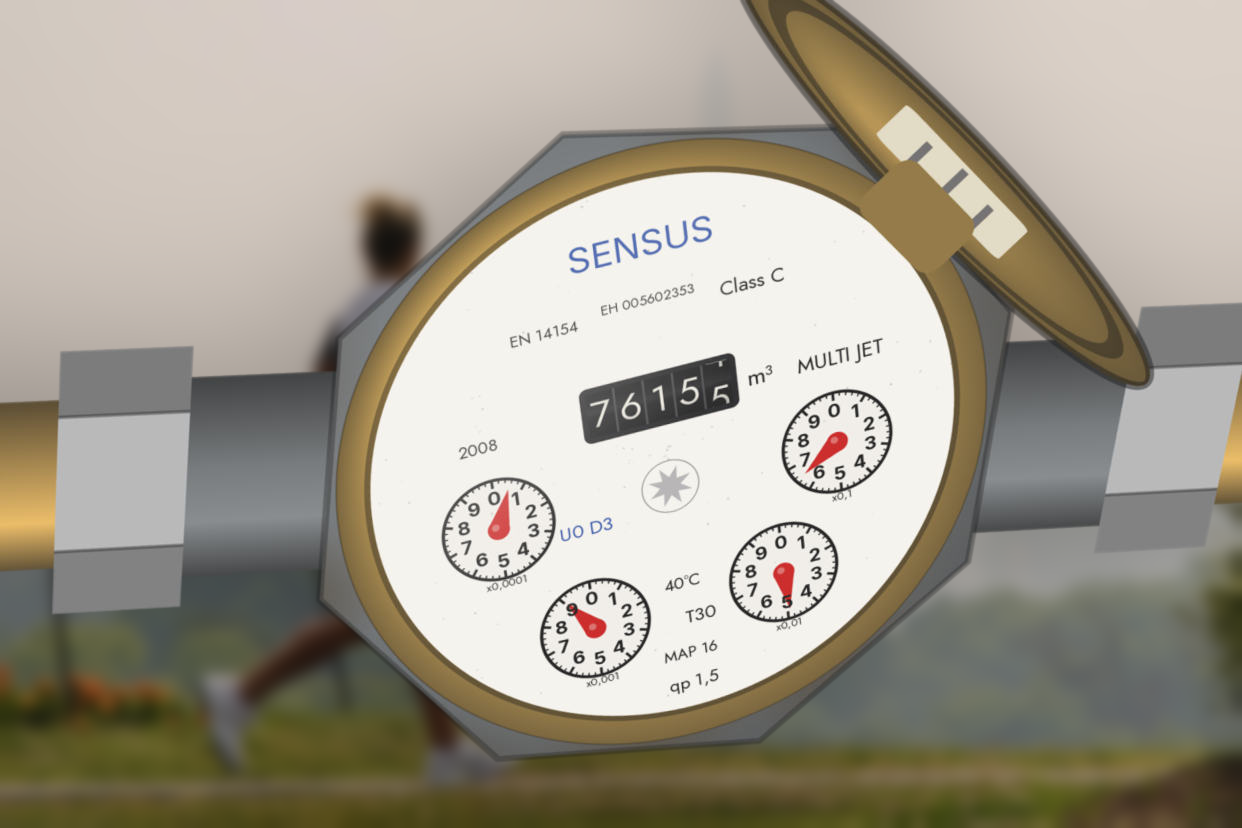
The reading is 76154.6490 m³
